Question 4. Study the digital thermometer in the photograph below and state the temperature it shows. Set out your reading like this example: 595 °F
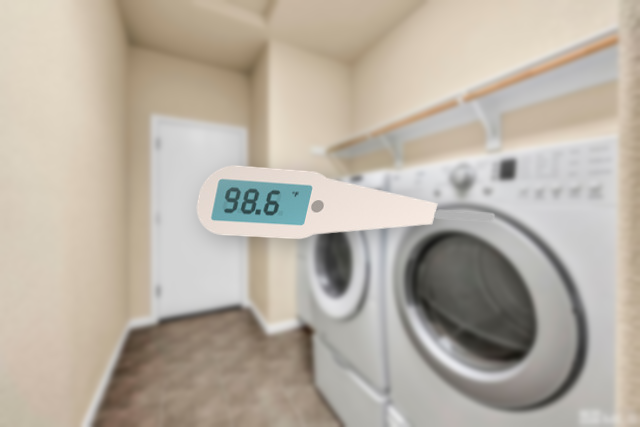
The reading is 98.6 °F
